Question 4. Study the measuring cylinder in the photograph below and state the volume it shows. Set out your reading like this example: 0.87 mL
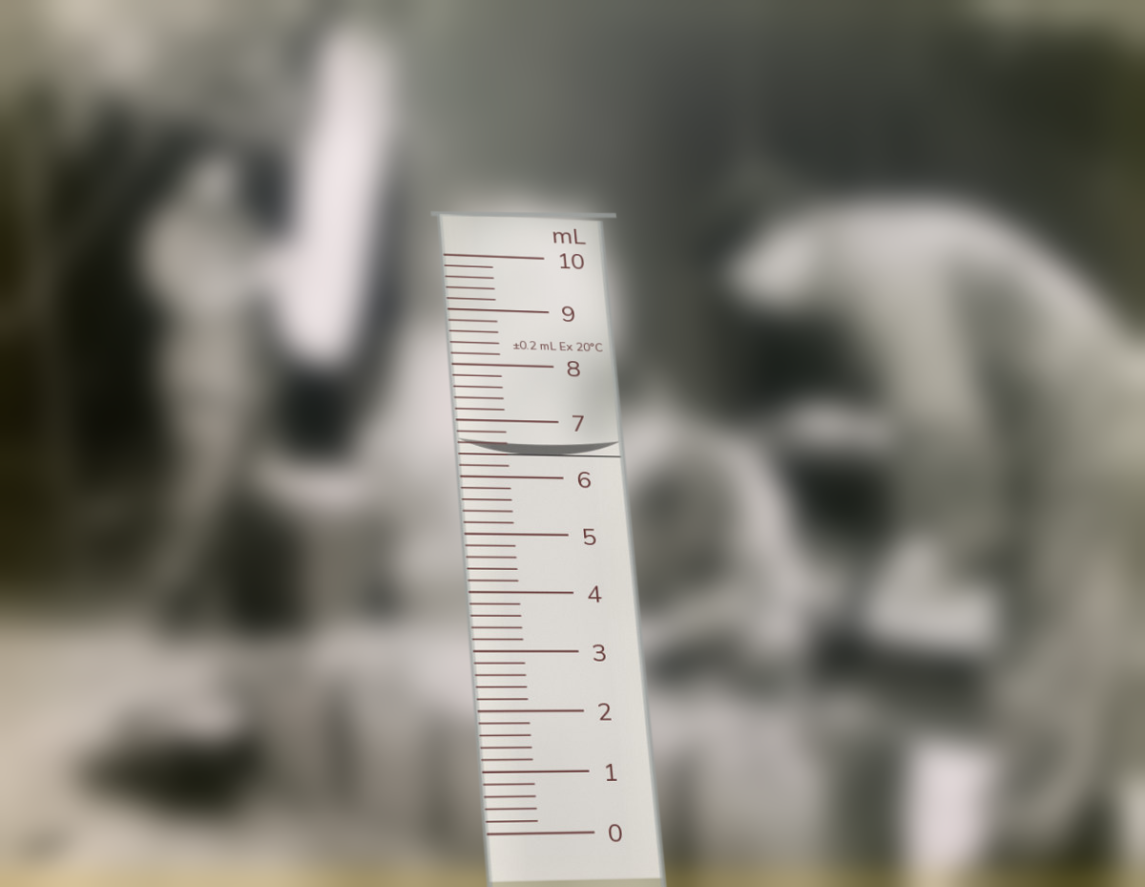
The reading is 6.4 mL
